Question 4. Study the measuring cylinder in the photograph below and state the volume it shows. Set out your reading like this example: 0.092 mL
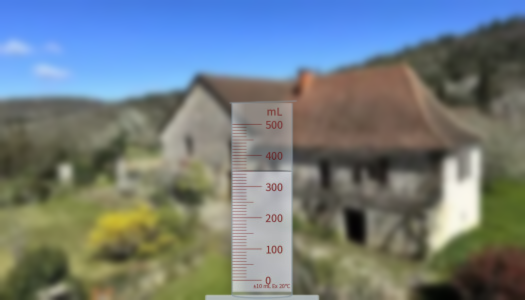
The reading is 350 mL
